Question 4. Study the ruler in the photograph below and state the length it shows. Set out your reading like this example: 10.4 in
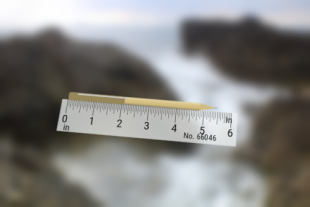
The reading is 5.5 in
